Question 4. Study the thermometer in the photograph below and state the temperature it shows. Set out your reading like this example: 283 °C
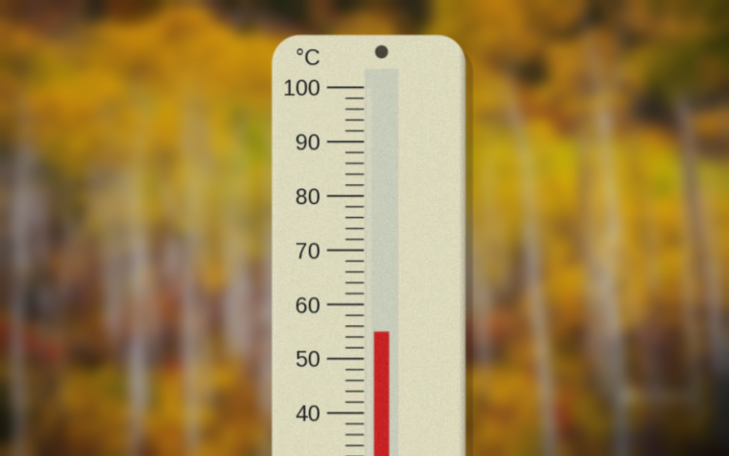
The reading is 55 °C
